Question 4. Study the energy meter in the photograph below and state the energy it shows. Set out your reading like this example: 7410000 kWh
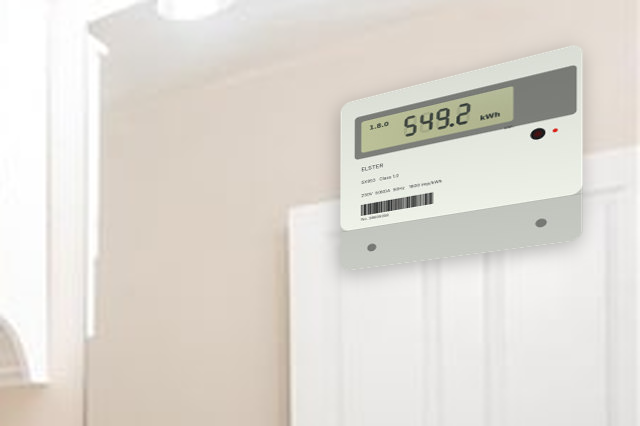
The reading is 549.2 kWh
